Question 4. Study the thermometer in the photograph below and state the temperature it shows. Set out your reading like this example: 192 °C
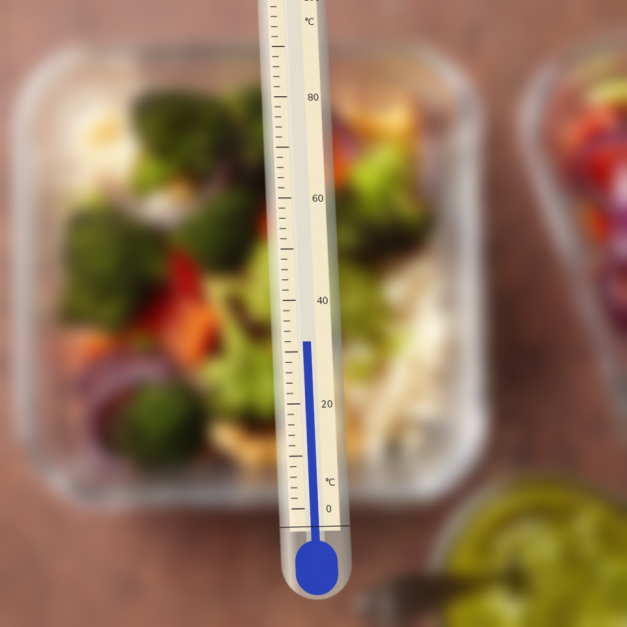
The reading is 32 °C
